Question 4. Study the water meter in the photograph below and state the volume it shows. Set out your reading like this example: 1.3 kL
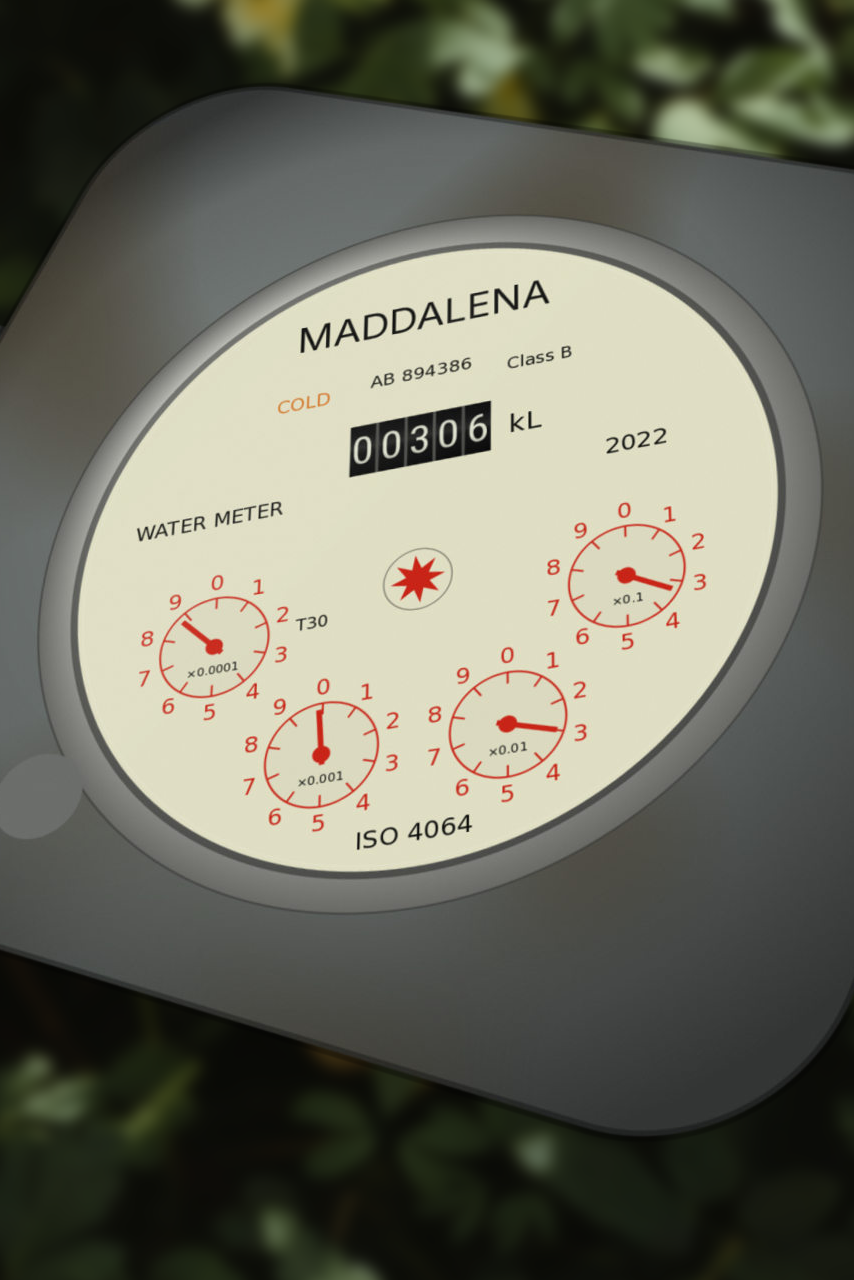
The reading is 306.3298 kL
